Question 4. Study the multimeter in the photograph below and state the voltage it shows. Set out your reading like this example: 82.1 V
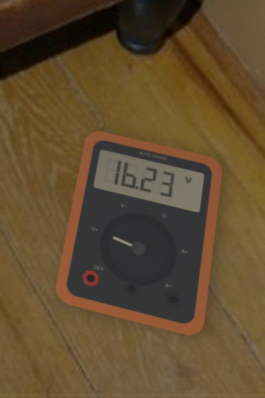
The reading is 16.23 V
